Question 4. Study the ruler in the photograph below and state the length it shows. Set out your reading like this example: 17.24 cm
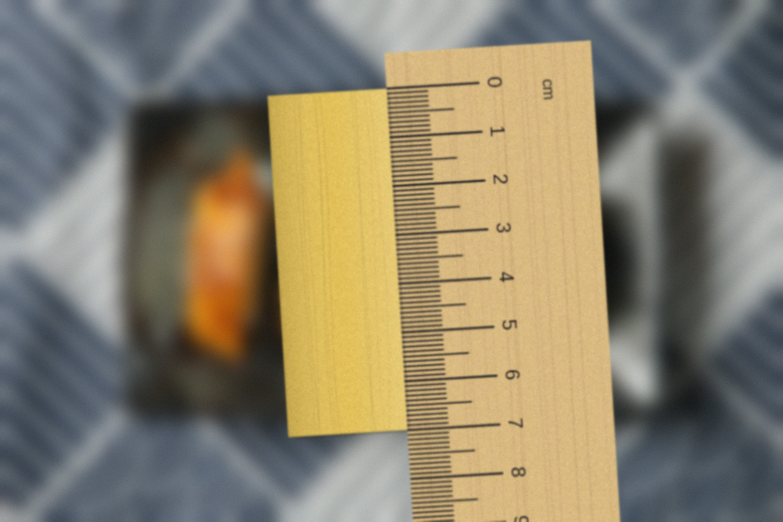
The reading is 7 cm
